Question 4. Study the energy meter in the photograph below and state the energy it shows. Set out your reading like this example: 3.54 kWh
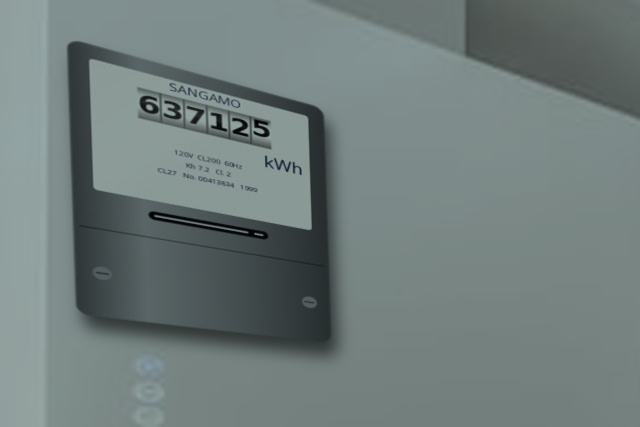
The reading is 637125 kWh
